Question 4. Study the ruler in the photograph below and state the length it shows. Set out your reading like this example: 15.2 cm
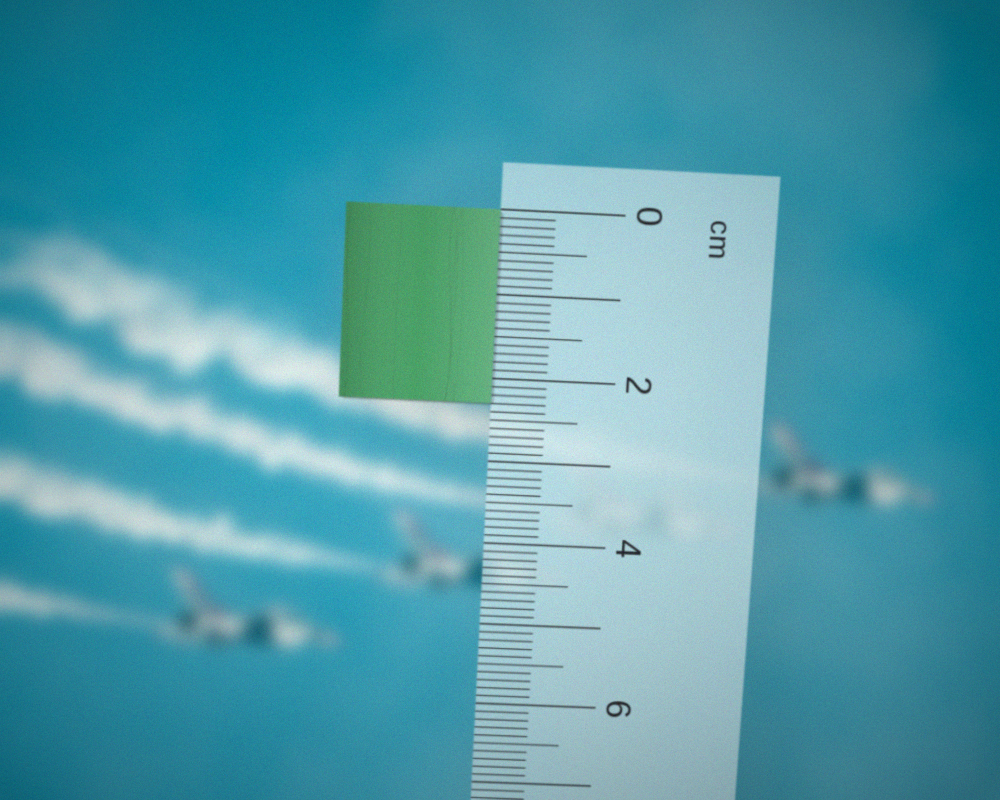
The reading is 2.3 cm
